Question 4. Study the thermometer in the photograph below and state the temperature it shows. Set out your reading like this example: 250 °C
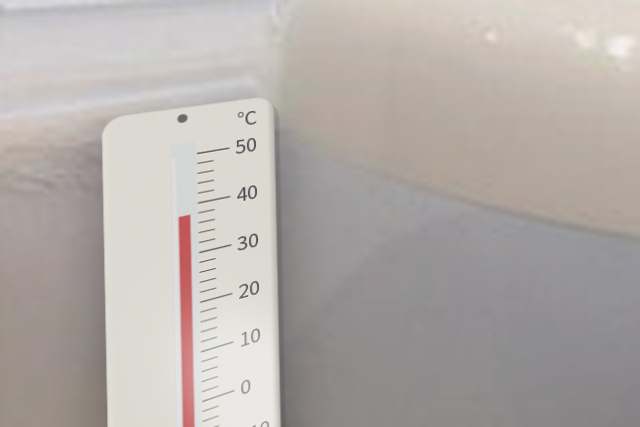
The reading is 38 °C
